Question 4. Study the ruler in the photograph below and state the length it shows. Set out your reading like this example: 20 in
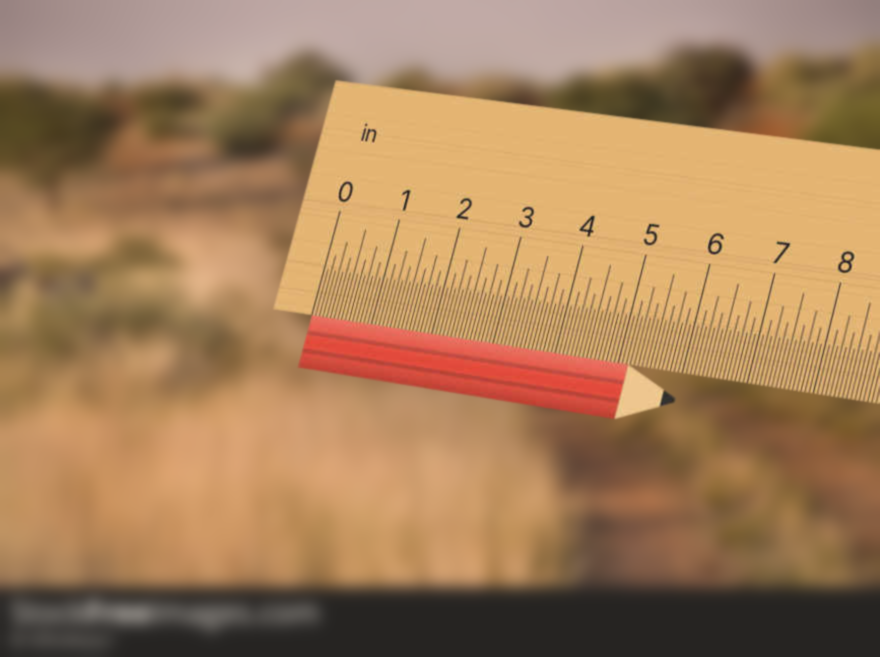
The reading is 6 in
